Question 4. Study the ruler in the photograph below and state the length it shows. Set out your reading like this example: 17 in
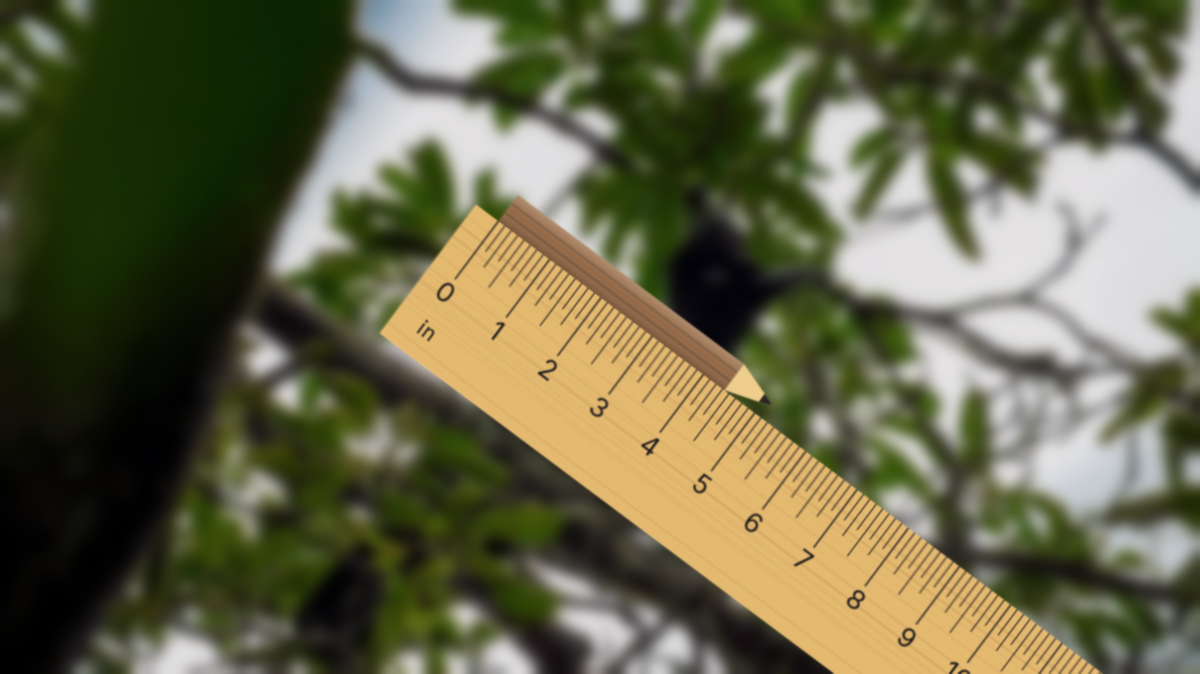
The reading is 5.125 in
